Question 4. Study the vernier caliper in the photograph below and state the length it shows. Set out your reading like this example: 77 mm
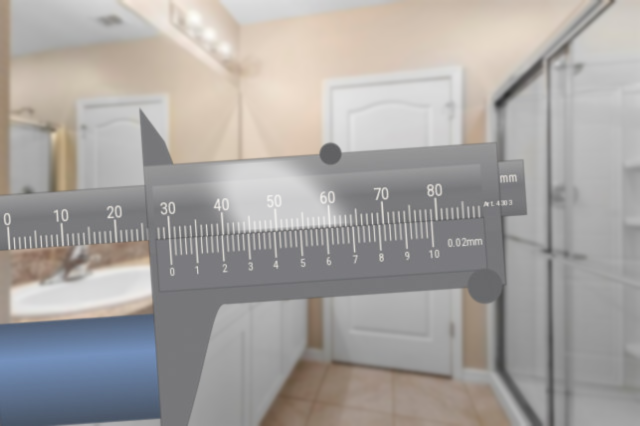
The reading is 30.0 mm
